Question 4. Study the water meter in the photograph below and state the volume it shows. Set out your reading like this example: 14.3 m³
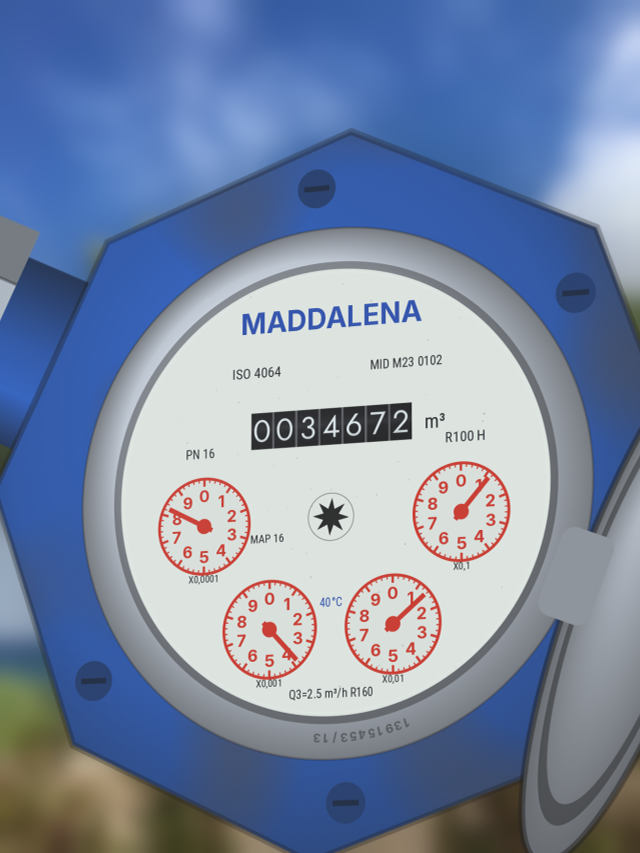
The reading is 34672.1138 m³
